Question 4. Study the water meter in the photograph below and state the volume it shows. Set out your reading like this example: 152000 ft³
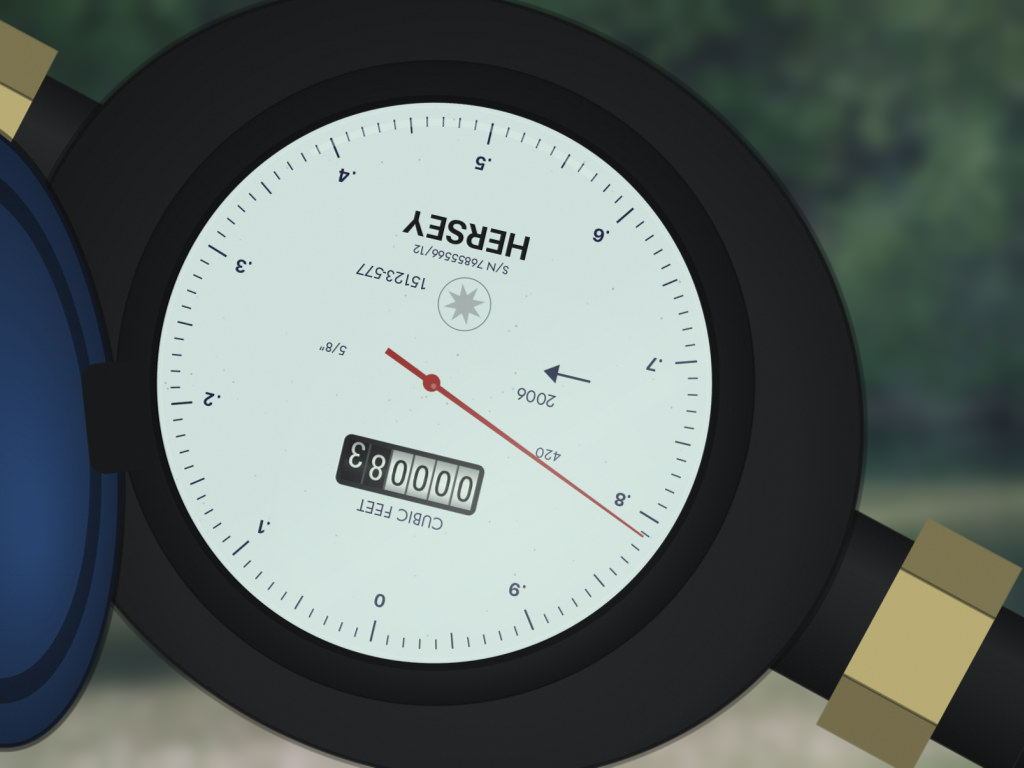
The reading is 82.81 ft³
